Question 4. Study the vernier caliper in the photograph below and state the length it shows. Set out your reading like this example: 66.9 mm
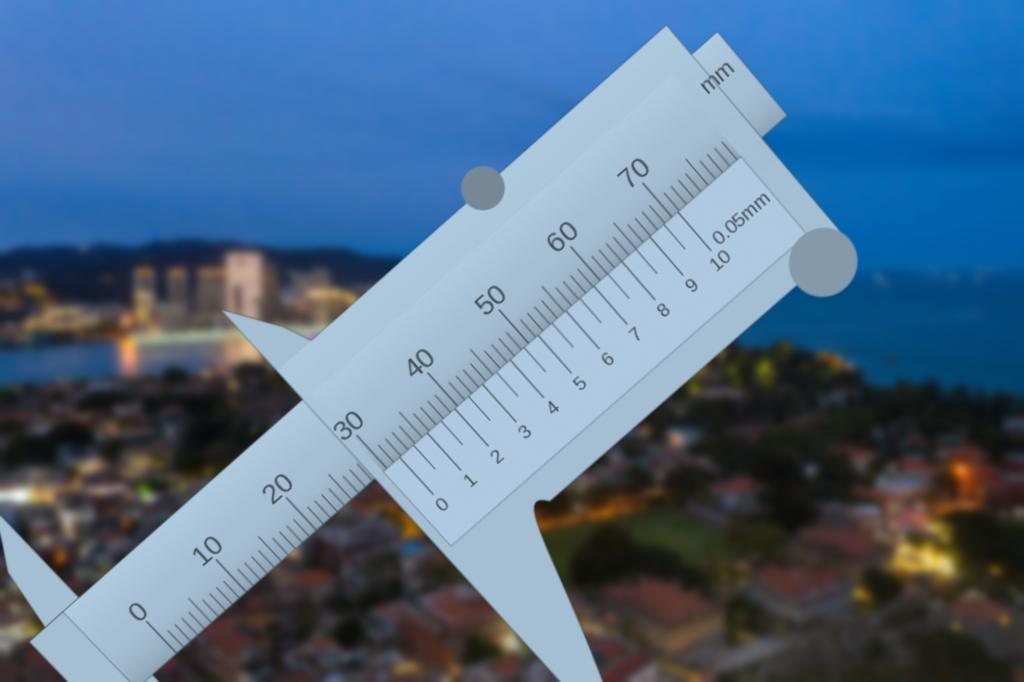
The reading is 31.8 mm
